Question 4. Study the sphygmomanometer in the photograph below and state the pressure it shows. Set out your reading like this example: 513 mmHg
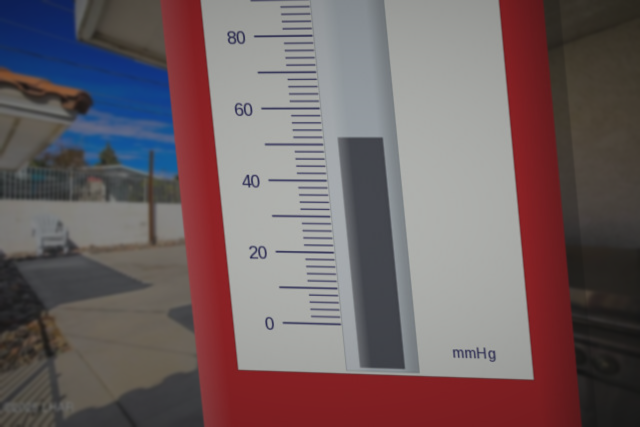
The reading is 52 mmHg
